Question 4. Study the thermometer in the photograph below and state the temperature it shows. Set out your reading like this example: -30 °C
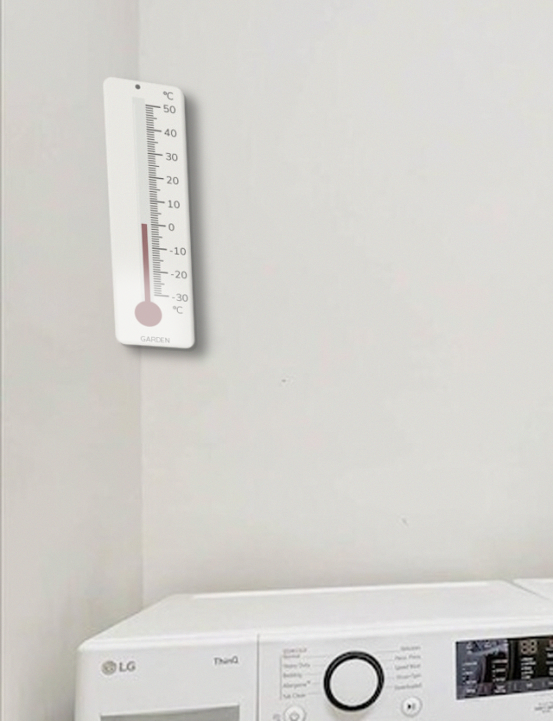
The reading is 0 °C
